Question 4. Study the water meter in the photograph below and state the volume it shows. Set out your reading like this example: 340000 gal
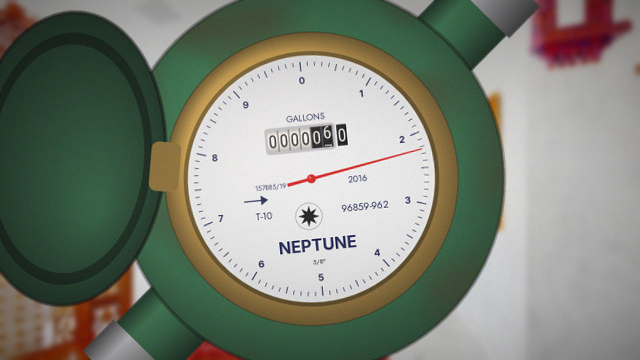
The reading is 62.2 gal
